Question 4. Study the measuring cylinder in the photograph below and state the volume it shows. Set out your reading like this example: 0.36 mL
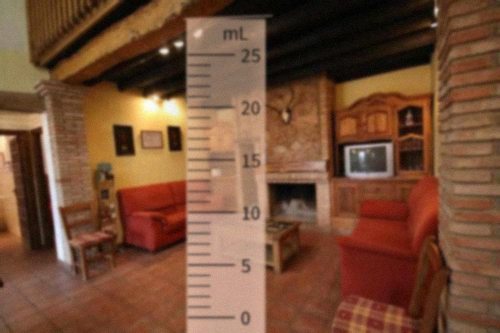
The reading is 10 mL
